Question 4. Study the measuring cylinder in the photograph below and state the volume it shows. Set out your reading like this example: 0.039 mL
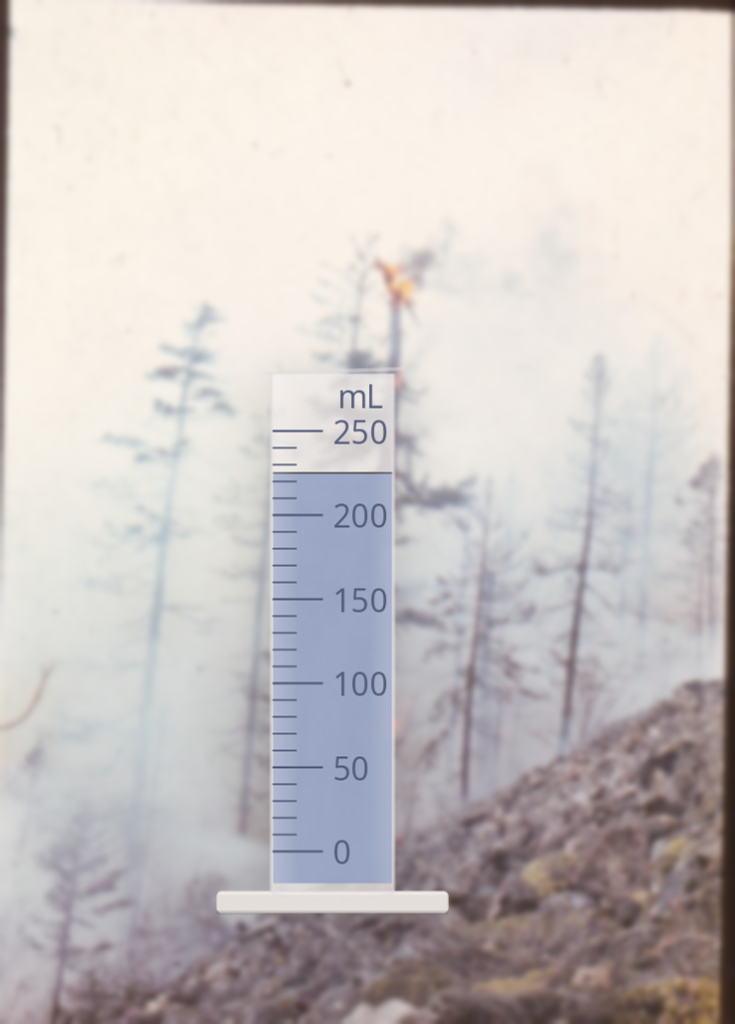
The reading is 225 mL
